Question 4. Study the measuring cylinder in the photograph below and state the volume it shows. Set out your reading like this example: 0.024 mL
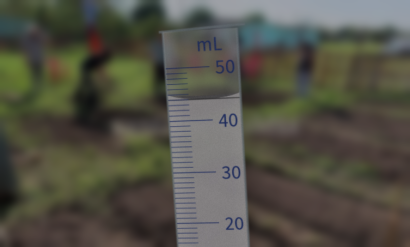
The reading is 44 mL
